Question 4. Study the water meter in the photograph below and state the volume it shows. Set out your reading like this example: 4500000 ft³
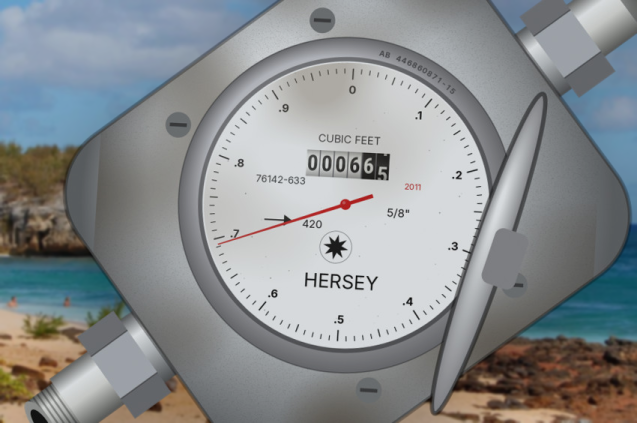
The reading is 664.69 ft³
